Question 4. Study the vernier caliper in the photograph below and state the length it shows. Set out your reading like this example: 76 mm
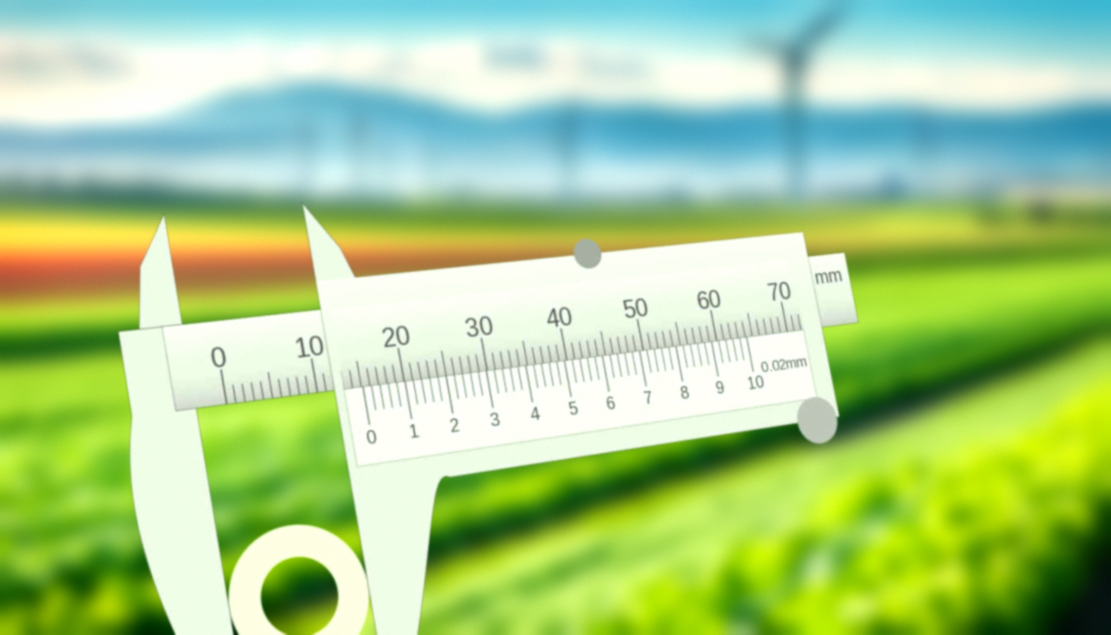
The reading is 15.2 mm
